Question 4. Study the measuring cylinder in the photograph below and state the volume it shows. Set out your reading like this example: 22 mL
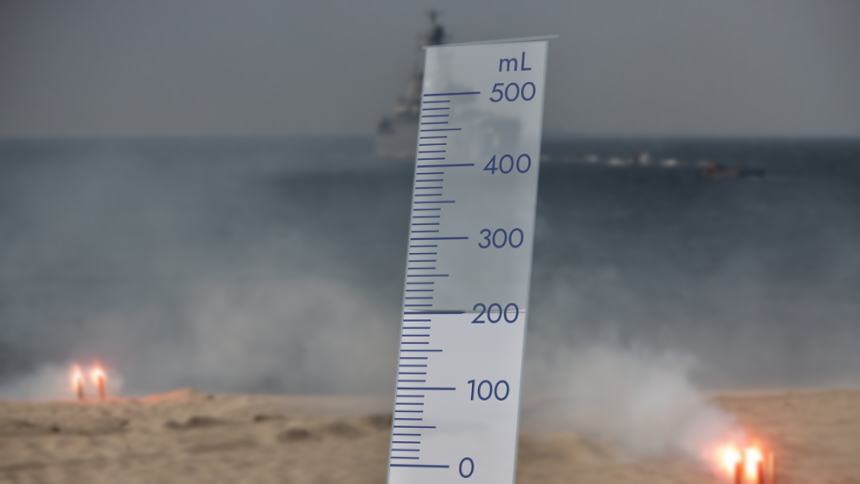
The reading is 200 mL
